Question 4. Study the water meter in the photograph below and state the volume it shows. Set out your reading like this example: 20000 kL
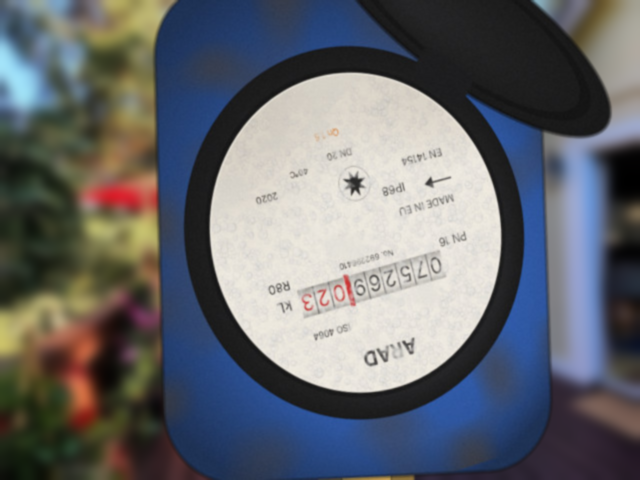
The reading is 75269.023 kL
